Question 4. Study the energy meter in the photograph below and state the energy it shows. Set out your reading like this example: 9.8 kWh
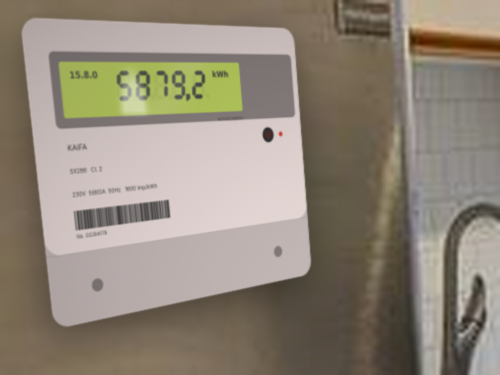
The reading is 5879.2 kWh
